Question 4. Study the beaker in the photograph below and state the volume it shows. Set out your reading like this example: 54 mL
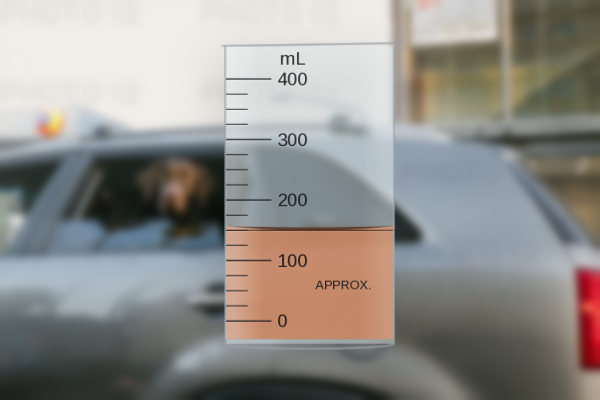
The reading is 150 mL
